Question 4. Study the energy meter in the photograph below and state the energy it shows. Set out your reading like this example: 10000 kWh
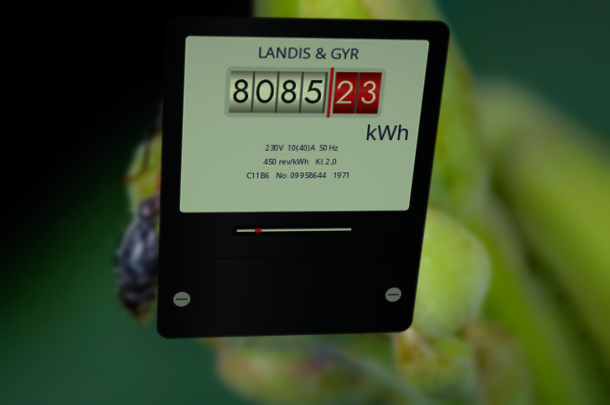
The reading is 8085.23 kWh
